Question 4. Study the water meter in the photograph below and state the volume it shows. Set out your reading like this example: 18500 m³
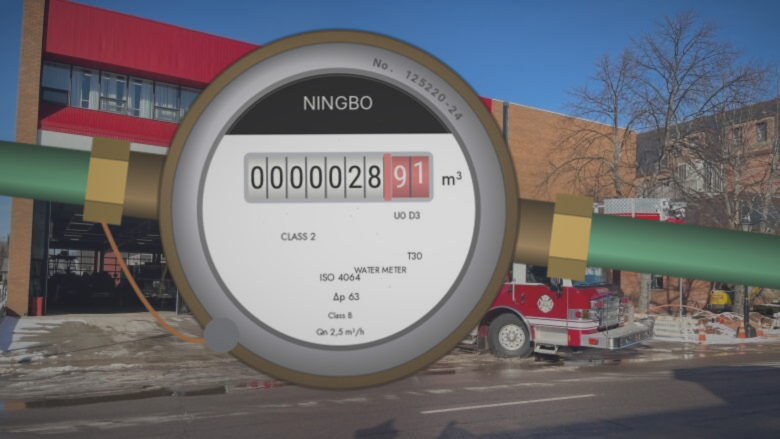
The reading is 28.91 m³
